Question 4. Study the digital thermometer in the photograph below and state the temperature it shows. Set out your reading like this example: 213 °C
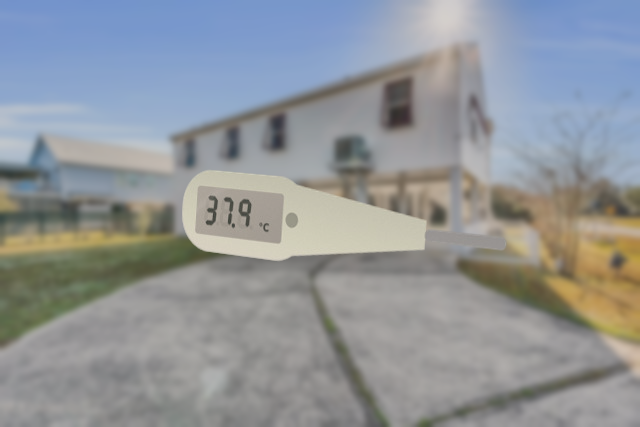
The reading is 37.9 °C
